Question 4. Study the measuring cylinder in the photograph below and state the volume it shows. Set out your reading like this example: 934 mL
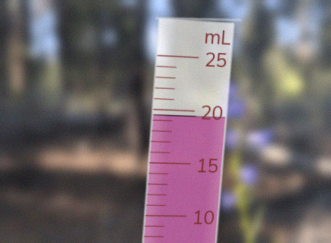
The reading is 19.5 mL
